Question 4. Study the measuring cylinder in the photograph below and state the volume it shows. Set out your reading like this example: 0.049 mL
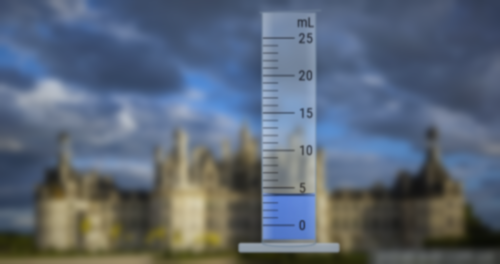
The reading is 4 mL
